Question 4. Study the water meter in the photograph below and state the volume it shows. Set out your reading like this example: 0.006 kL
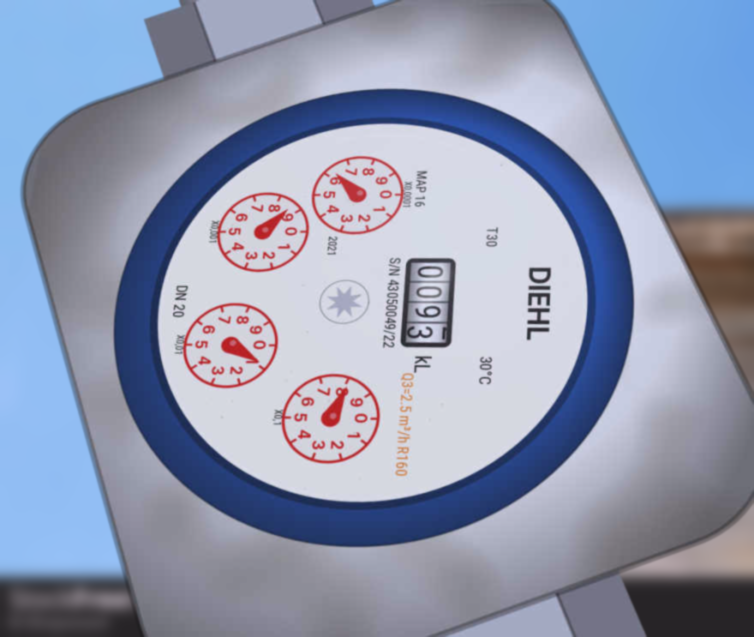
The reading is 92.8086 kL
